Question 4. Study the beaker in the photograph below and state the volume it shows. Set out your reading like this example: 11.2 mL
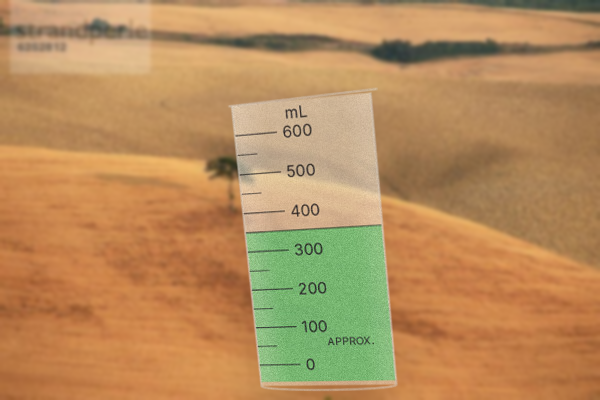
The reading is 350 mL
